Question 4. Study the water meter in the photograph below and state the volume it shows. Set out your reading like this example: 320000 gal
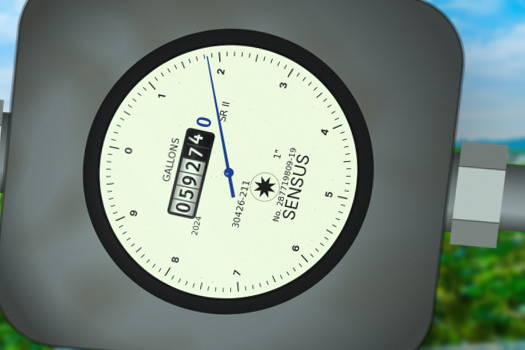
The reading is 592741.8 gal
